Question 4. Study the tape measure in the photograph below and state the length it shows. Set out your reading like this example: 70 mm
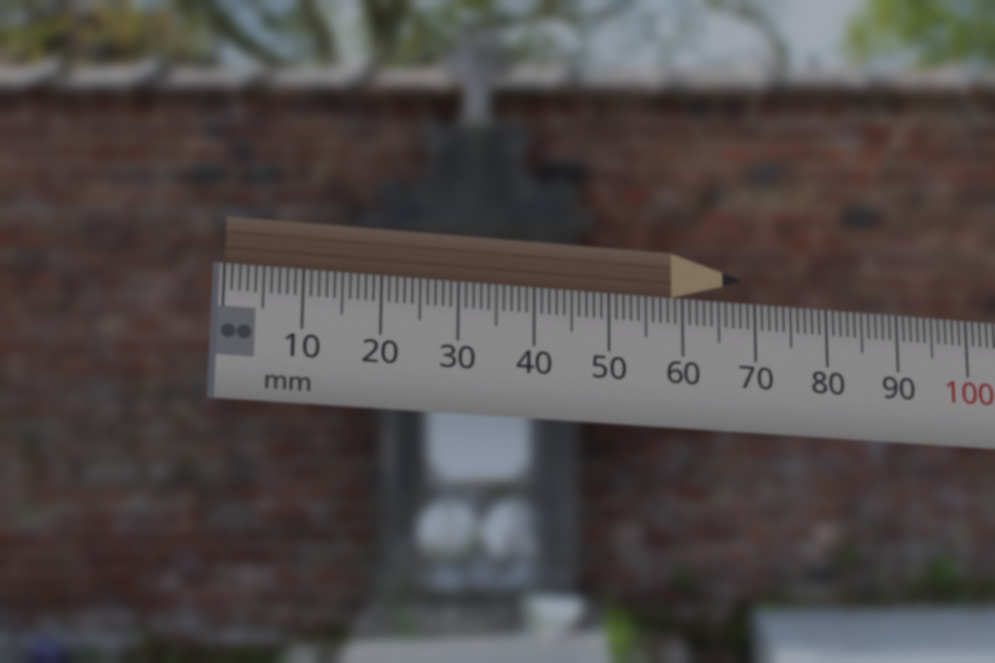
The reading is 68 mm
